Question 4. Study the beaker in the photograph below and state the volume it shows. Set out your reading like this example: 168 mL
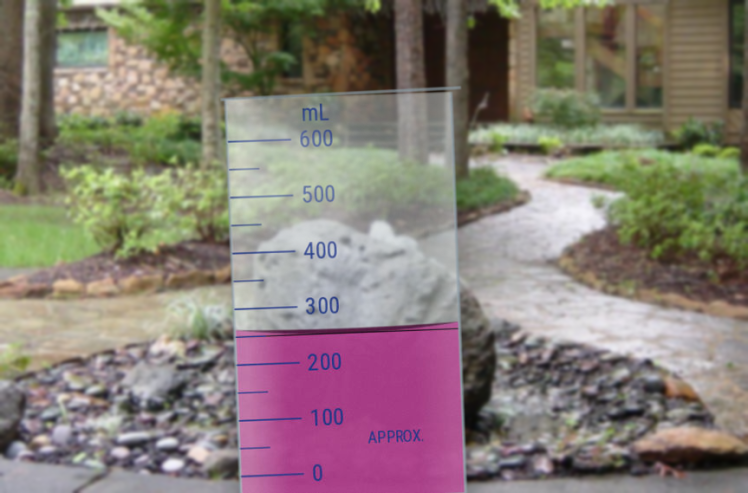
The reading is 250 mL
